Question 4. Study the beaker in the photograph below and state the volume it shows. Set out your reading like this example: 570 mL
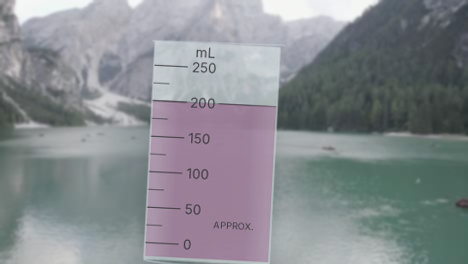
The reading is 200 mL
